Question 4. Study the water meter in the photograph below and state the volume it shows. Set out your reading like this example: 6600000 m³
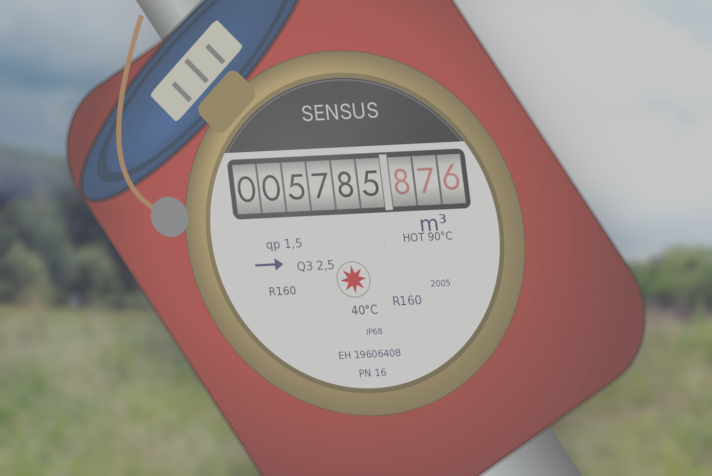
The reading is 5785.876 m³
